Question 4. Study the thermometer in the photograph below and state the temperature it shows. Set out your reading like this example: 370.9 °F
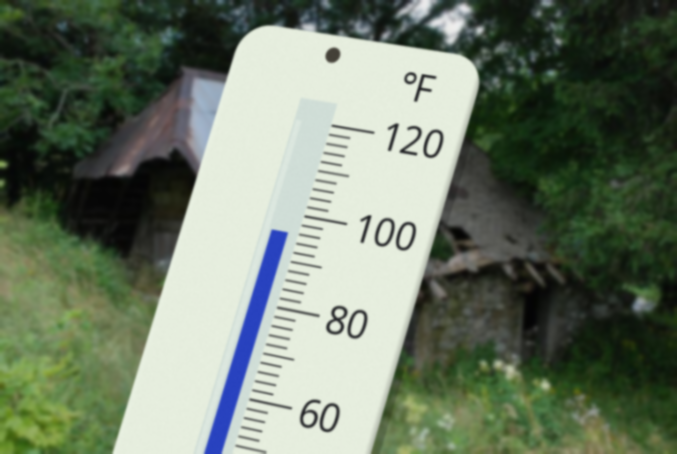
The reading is 96 °F
